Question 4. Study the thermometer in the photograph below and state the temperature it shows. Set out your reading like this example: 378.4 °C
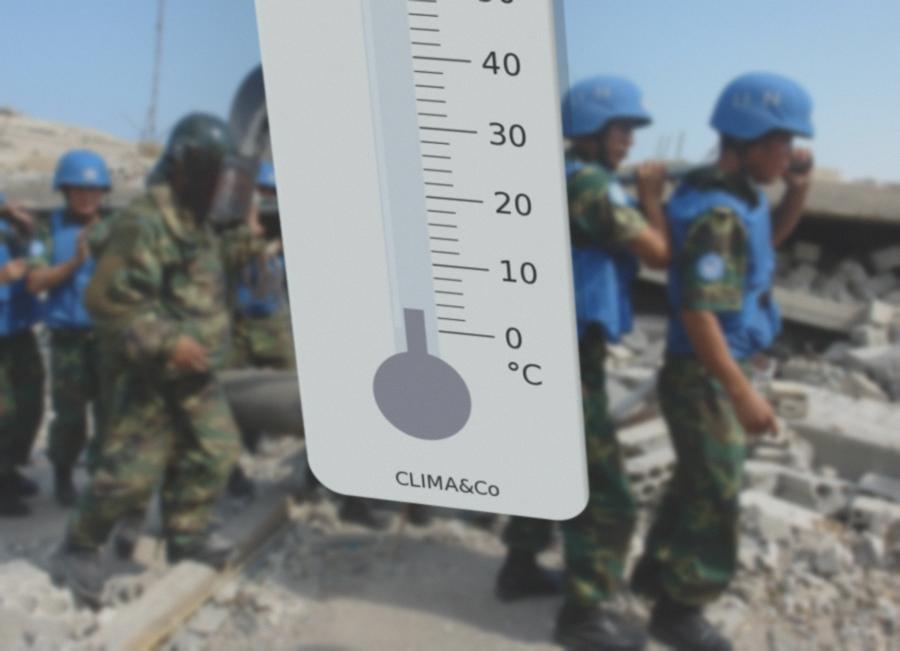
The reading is 3 °C
